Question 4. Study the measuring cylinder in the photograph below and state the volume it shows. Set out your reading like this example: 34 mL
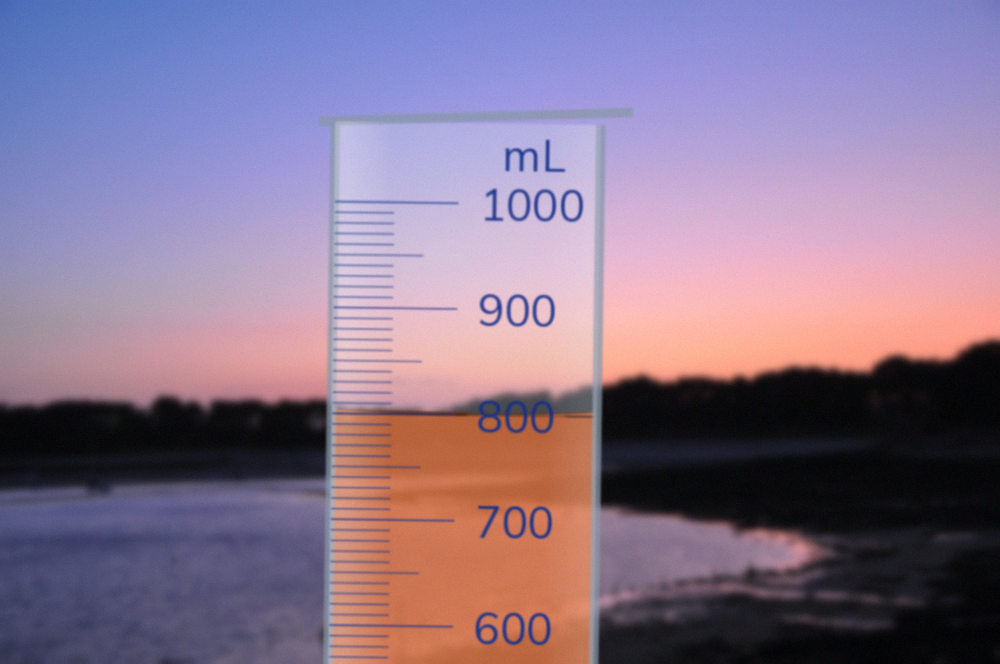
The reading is 800 mL
